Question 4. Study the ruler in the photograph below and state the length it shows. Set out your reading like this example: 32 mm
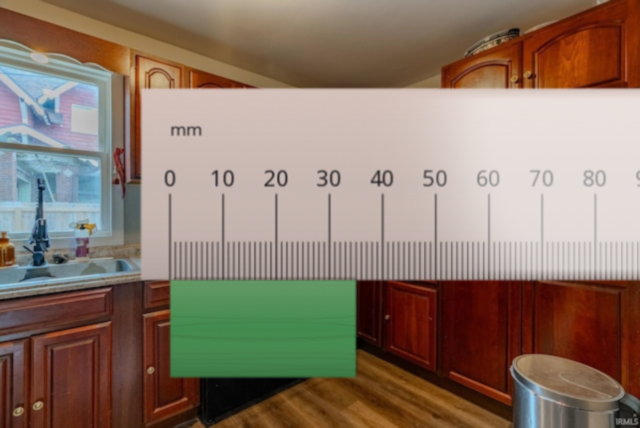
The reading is 35 mm
